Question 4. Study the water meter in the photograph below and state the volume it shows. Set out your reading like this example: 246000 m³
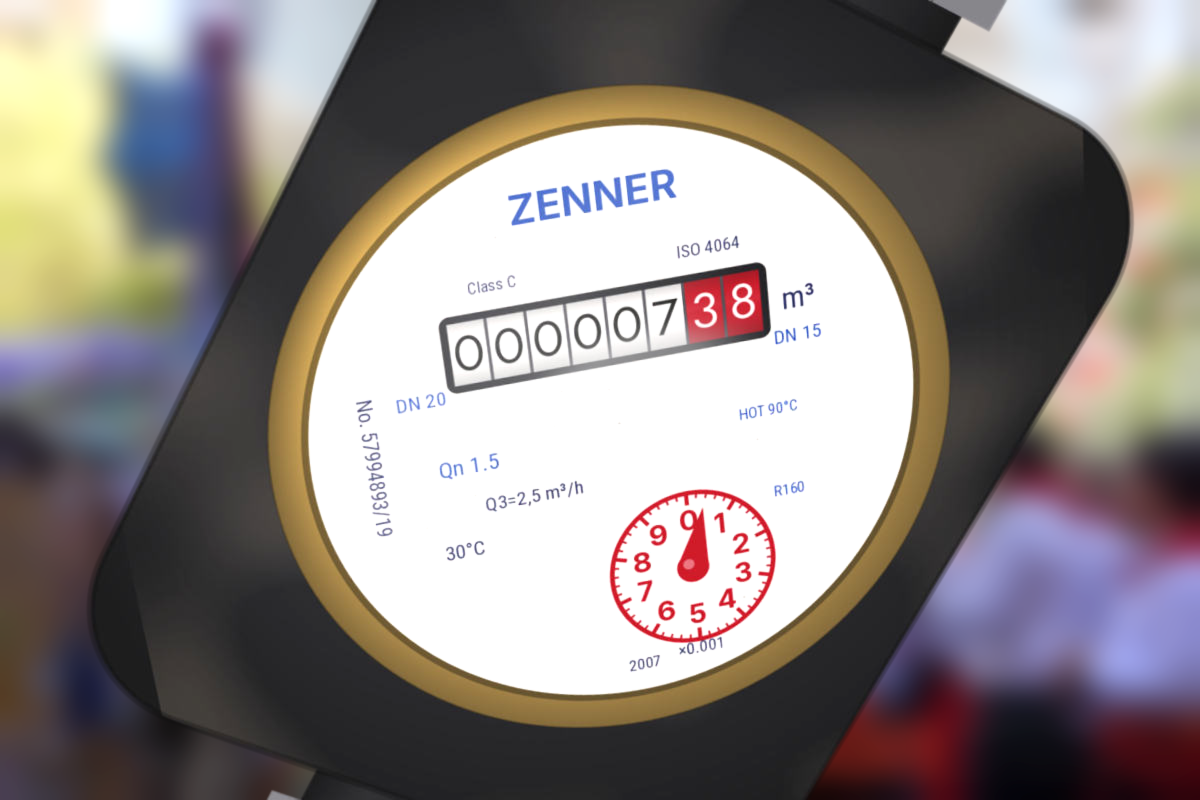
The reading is 7.380 m³
